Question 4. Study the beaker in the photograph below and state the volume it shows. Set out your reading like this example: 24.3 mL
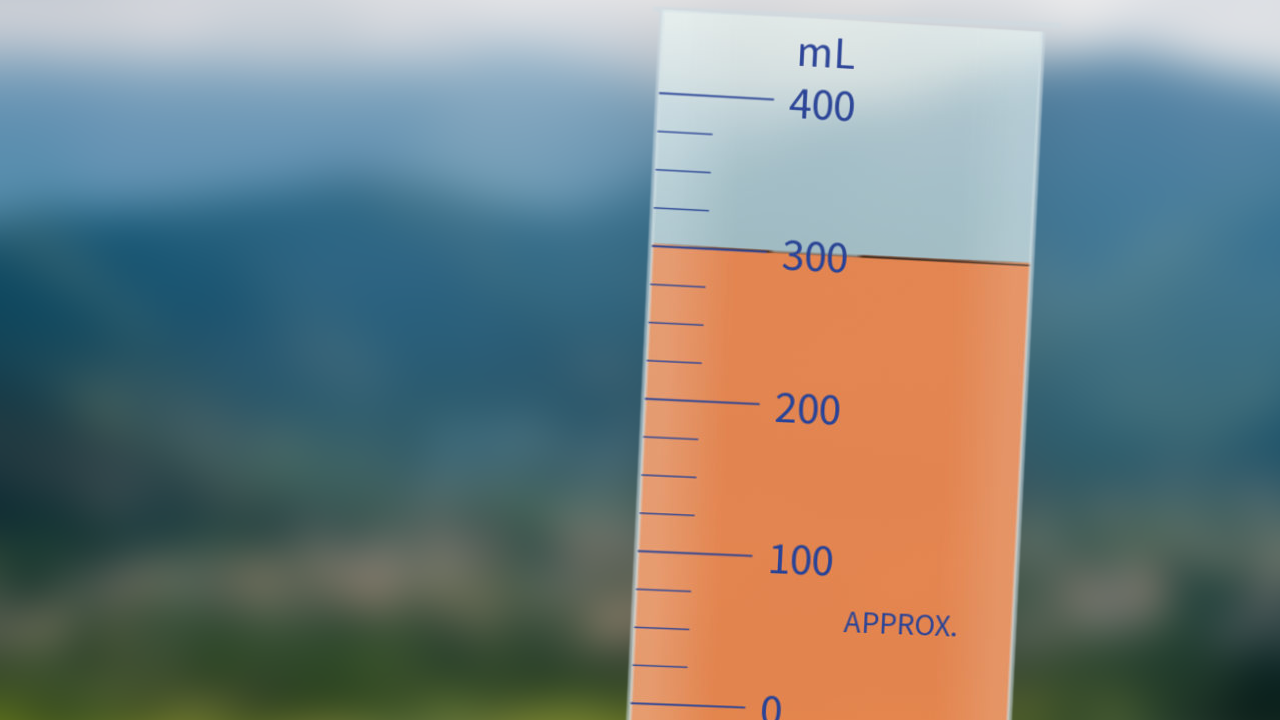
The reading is 300 mL
